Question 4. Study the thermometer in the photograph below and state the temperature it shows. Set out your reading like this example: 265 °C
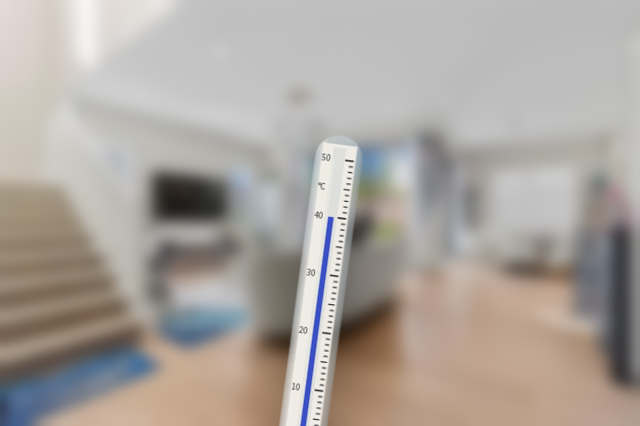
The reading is 40 °C
